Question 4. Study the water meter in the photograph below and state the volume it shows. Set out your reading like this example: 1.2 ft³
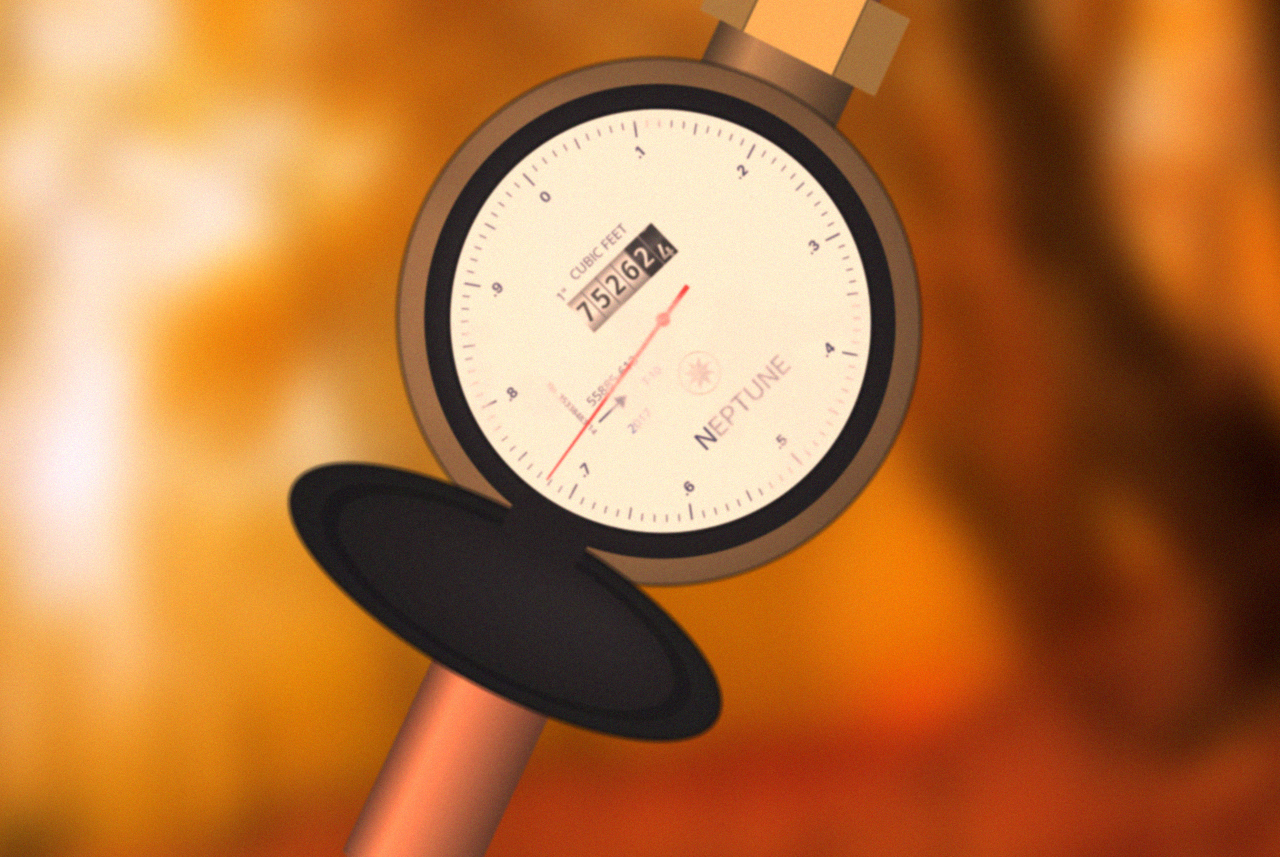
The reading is 752623.72 ft³
